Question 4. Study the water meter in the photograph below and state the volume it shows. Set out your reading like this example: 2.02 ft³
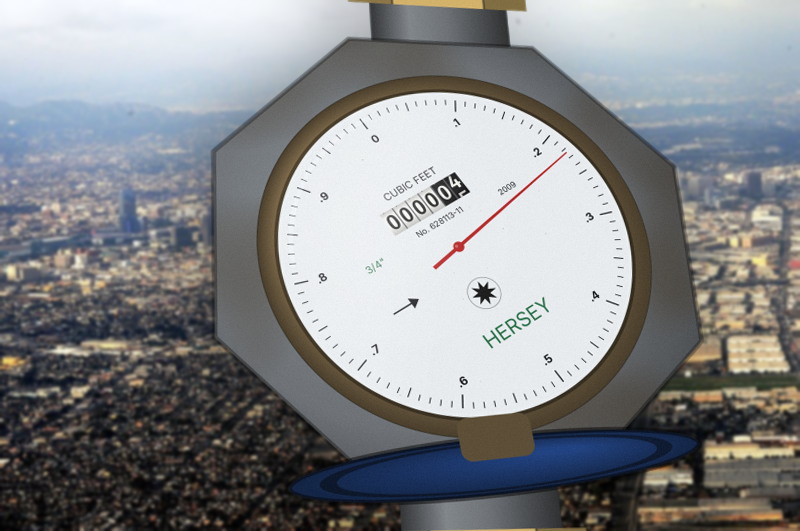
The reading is 4.22 ft³
